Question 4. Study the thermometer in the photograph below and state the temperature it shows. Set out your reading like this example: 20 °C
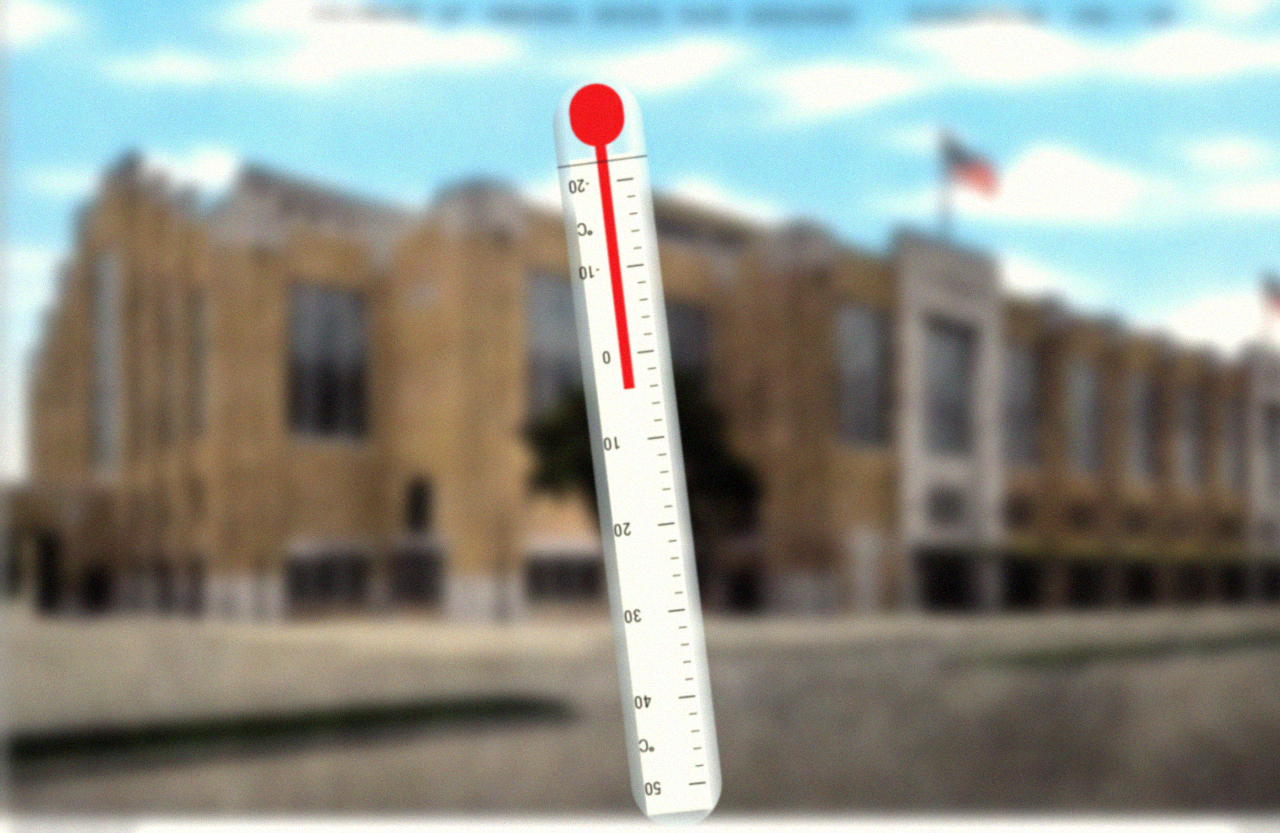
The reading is 4 °C
